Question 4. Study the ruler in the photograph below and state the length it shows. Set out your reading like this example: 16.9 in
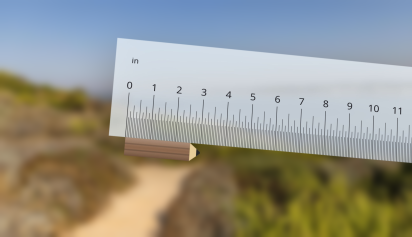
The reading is 3 in
